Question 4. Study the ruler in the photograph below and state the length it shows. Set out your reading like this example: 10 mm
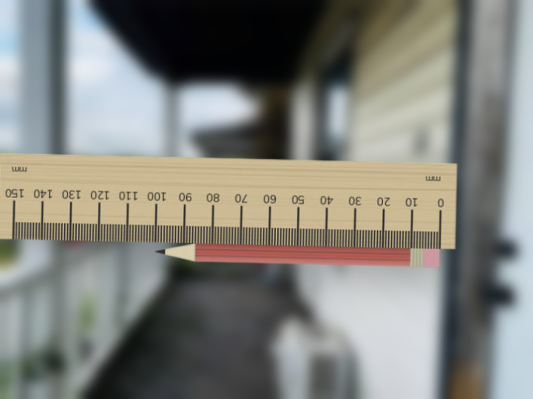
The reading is 100 mm
